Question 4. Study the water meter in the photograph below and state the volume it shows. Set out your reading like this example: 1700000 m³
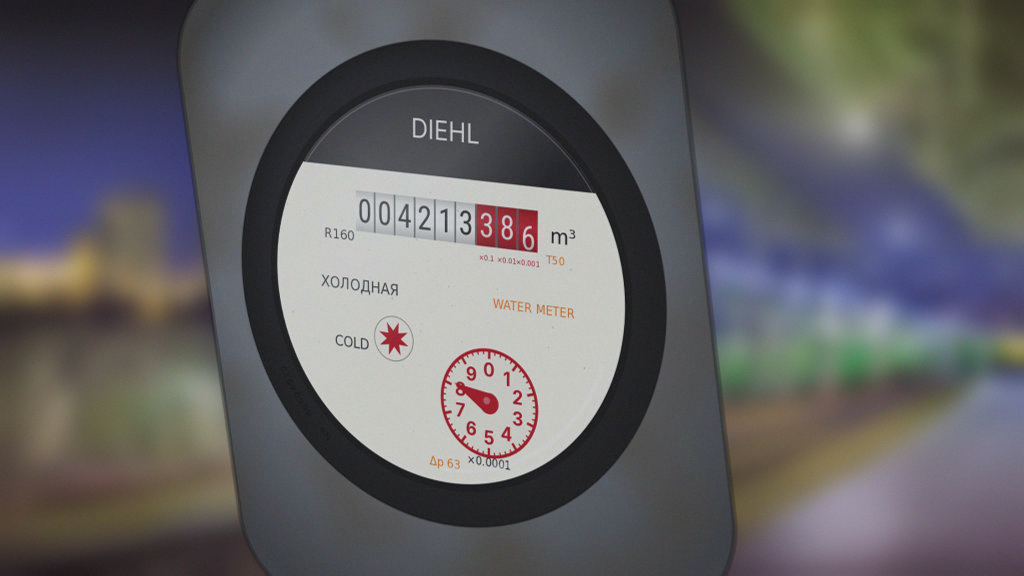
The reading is 4213.3858 m³
